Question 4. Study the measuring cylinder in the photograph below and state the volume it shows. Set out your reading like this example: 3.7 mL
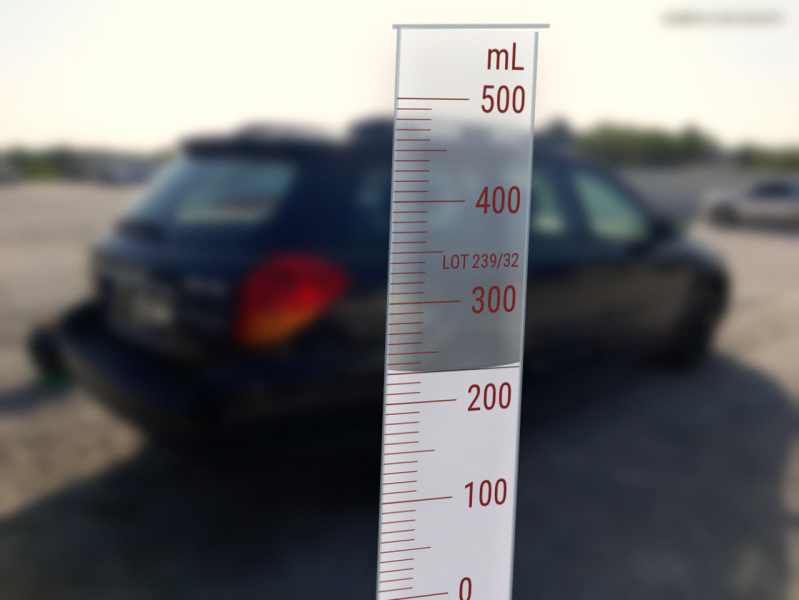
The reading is 230 mL
